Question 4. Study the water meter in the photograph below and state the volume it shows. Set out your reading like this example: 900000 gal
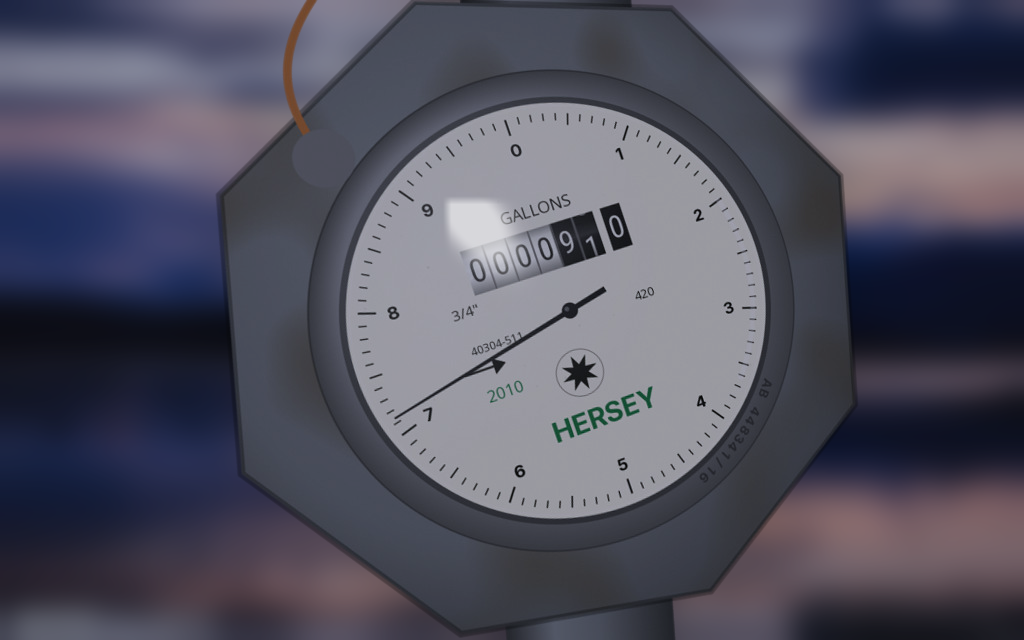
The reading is 907.1 gal
